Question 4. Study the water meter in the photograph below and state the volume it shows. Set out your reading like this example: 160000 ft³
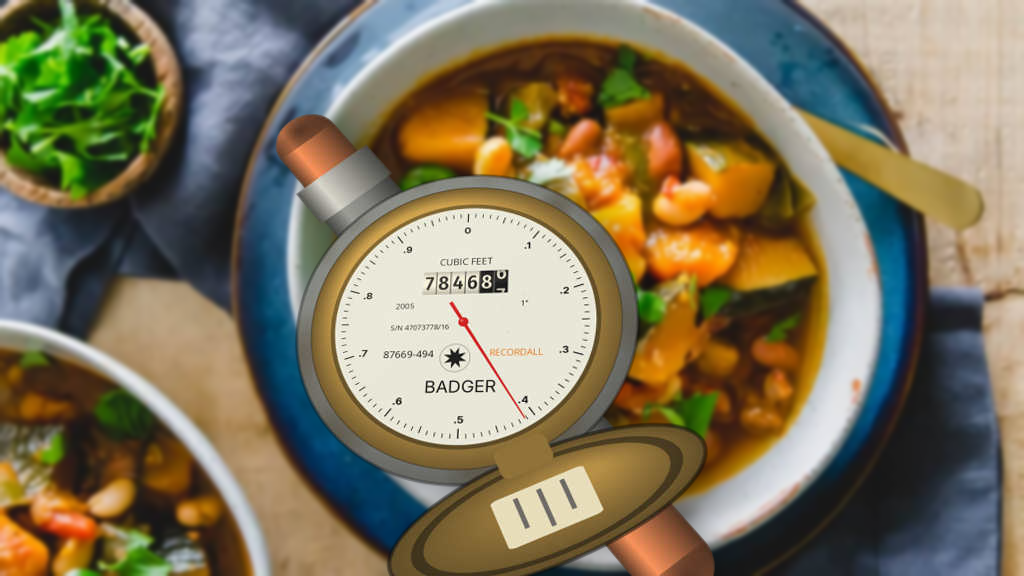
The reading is 784686.41 ft³
